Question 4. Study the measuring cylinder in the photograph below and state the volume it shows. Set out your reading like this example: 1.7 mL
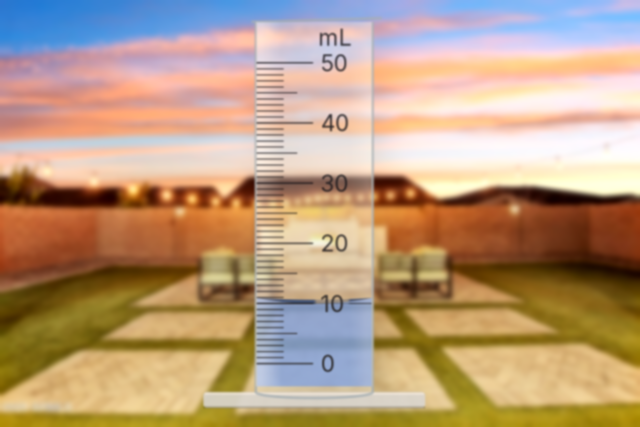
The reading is 10 mL
